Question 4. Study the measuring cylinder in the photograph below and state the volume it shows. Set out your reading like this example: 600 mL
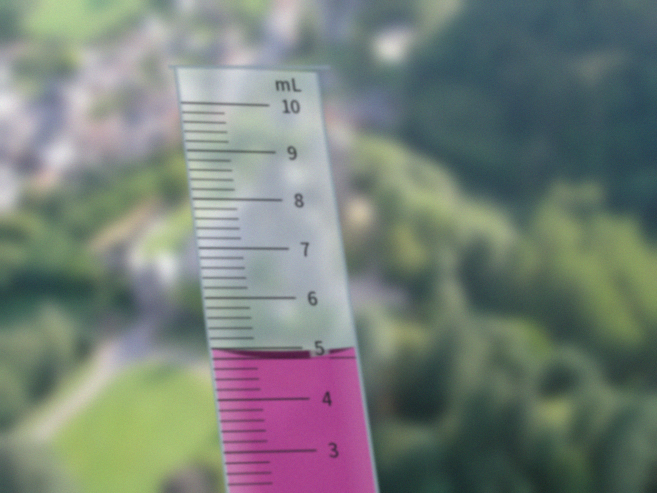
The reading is 4.8 mL
